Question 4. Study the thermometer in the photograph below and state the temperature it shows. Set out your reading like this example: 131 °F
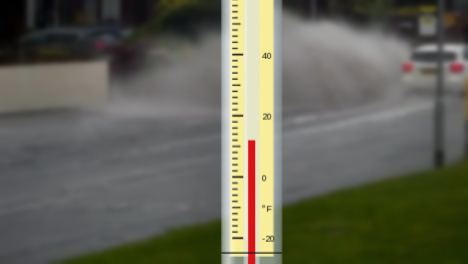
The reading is 12 °F
